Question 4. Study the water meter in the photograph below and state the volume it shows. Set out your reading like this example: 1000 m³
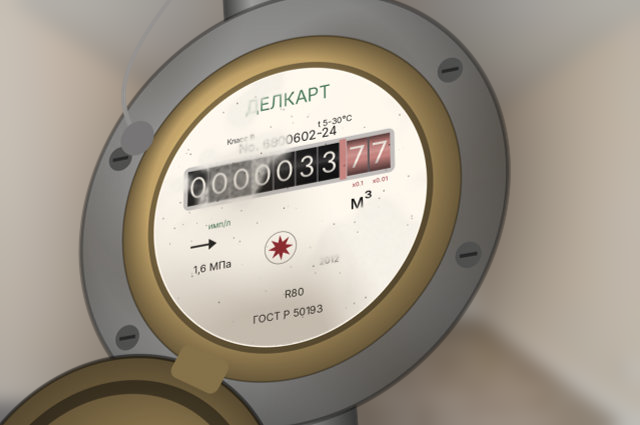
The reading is 33.77 m³
